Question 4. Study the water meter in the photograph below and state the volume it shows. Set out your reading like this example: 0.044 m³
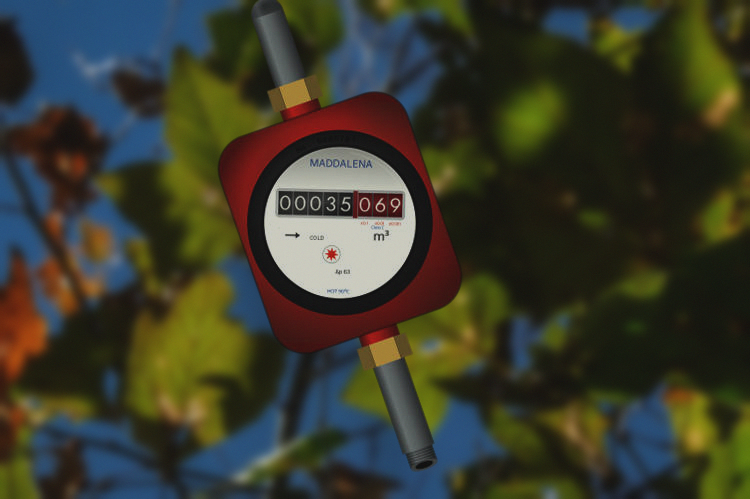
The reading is 35.069 m³
